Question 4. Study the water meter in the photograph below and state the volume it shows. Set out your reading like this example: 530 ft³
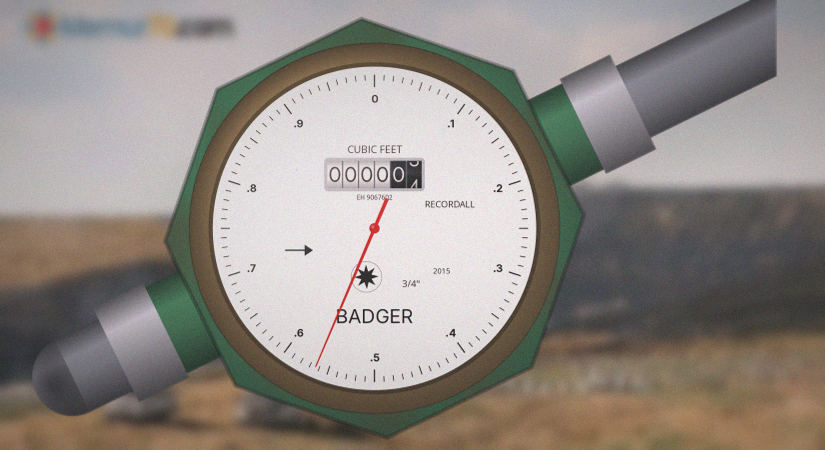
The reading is 3.56 ft³
